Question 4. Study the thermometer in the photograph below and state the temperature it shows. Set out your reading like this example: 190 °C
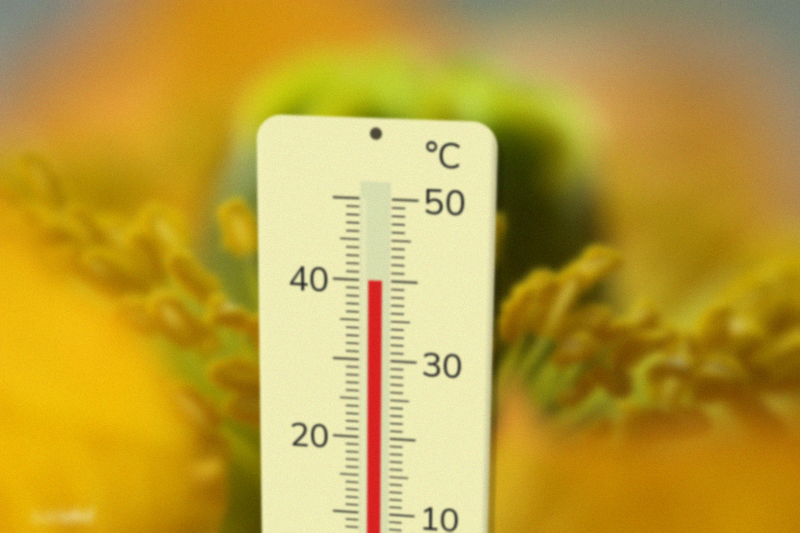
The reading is 40 °C
